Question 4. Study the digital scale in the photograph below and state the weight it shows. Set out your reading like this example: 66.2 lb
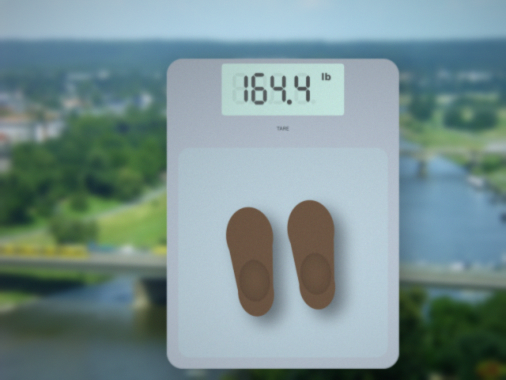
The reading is 164.4 lb
